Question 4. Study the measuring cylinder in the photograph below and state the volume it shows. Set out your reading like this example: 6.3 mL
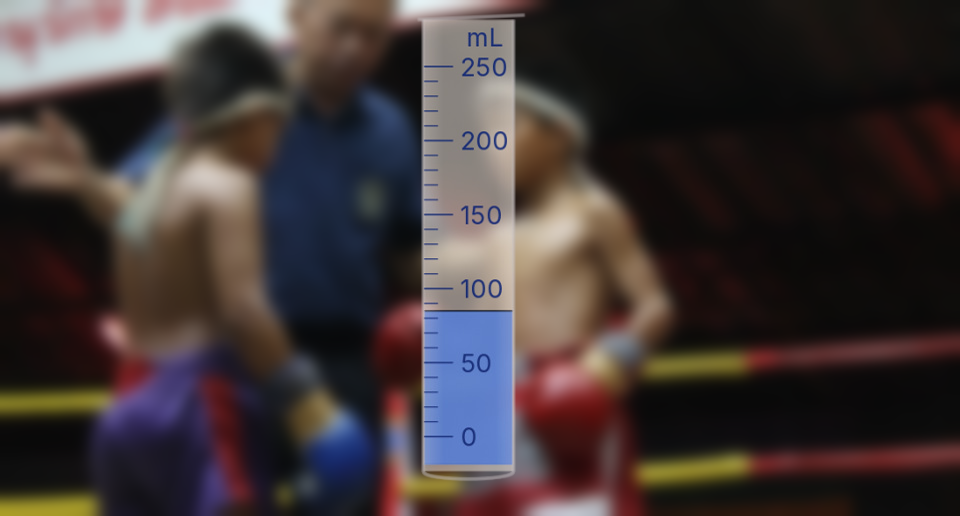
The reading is 85 mL
